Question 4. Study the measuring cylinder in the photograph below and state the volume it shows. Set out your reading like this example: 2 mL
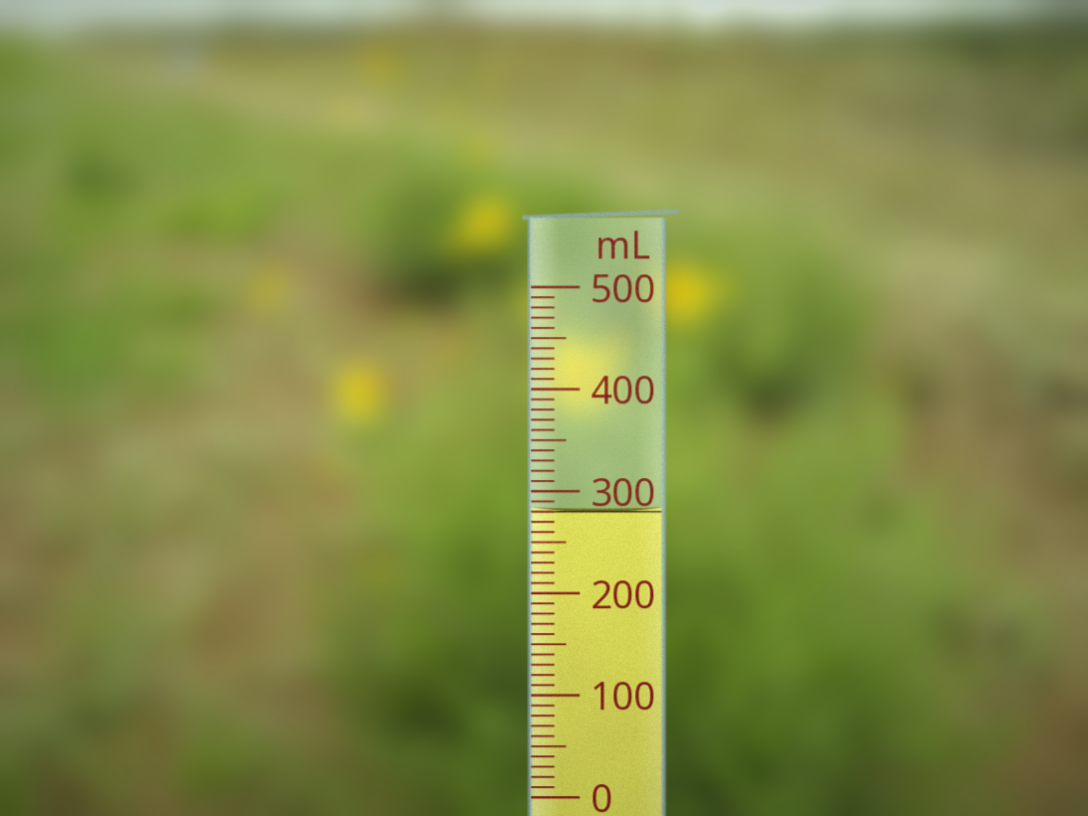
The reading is 280 mL
